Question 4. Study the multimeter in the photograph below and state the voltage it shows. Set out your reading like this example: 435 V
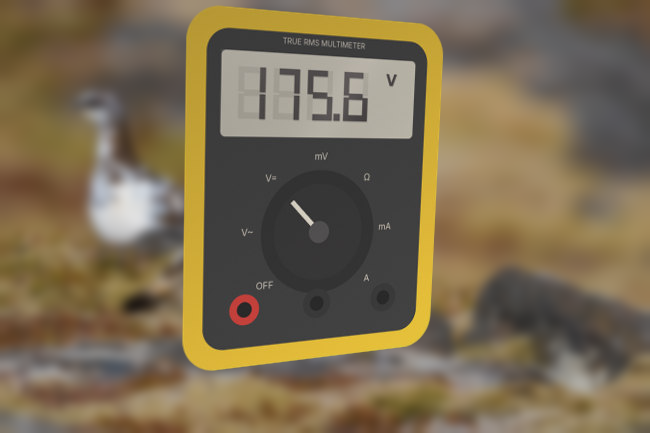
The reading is 175.6 V
